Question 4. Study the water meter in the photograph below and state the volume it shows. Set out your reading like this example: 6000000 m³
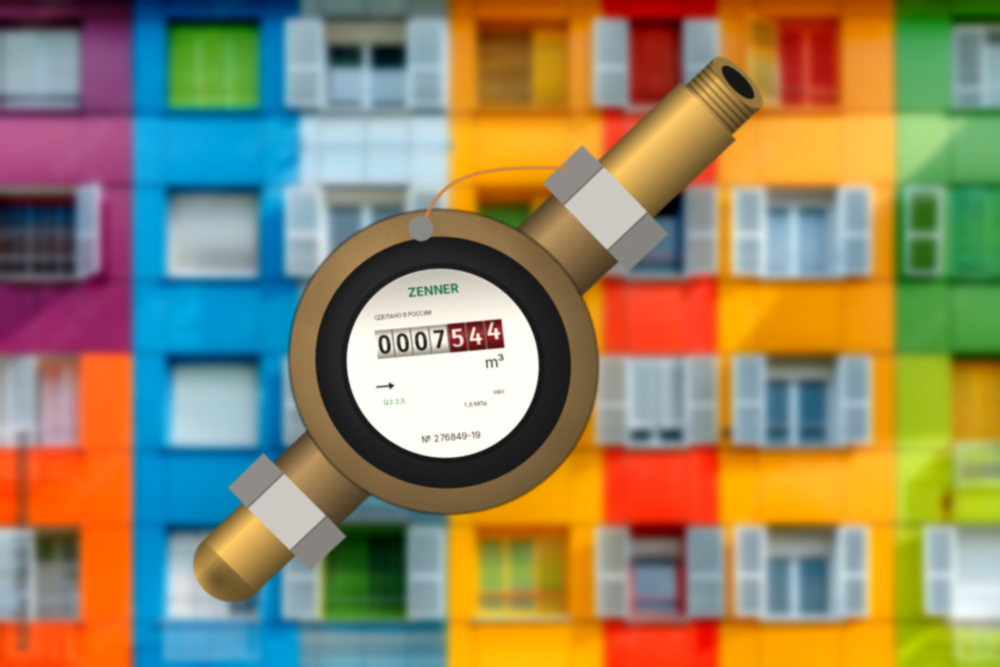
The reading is 7.544 m³
